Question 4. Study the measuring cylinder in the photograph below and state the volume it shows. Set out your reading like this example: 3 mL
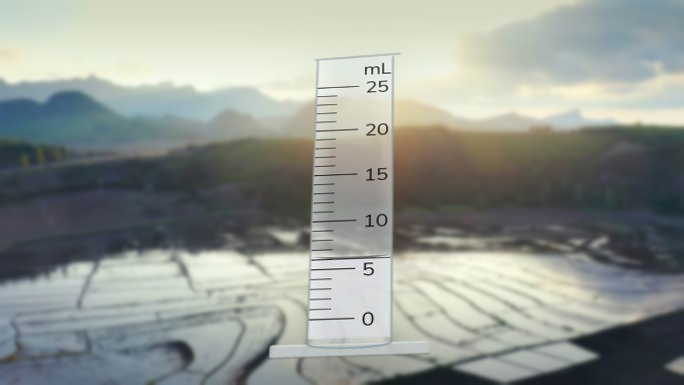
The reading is 6 mL
